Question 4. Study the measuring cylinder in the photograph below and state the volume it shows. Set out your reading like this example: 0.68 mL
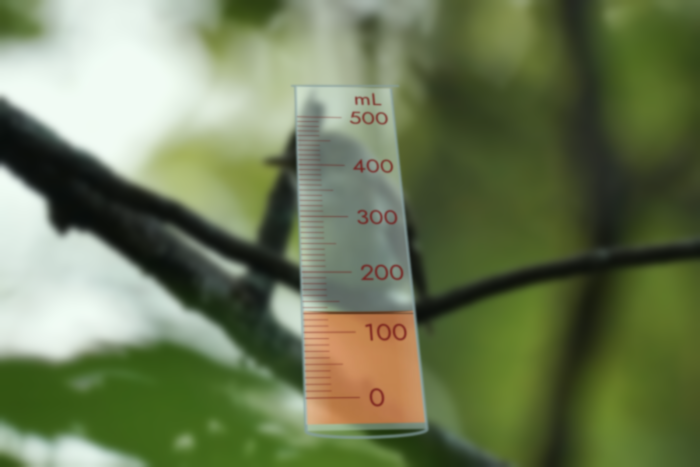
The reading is 130 mL
